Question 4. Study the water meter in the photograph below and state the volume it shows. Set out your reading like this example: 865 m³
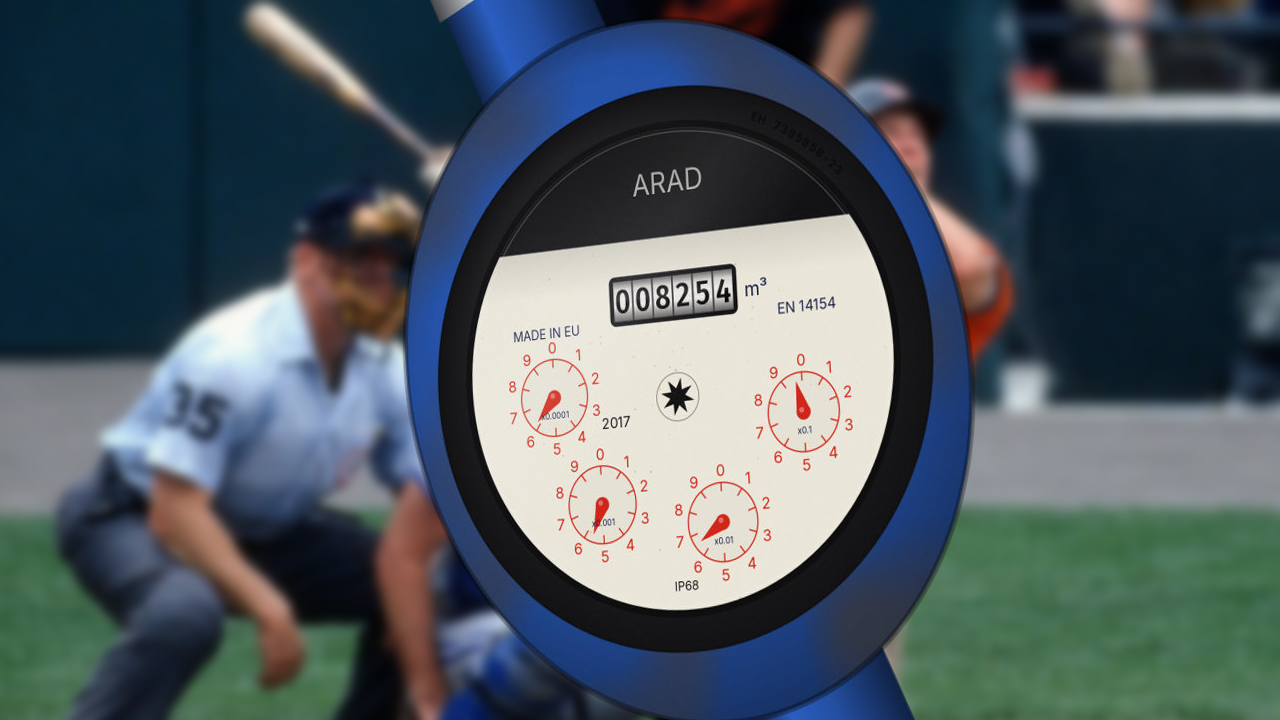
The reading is 8253.9656 m³
